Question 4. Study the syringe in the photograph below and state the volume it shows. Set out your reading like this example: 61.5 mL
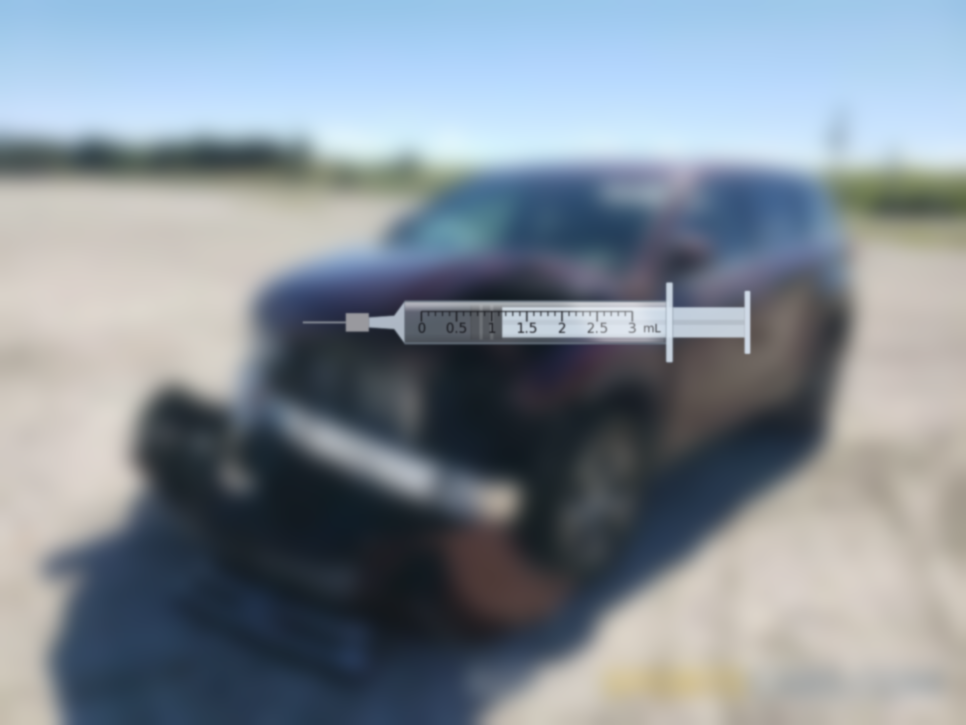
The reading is 0.7 mL
